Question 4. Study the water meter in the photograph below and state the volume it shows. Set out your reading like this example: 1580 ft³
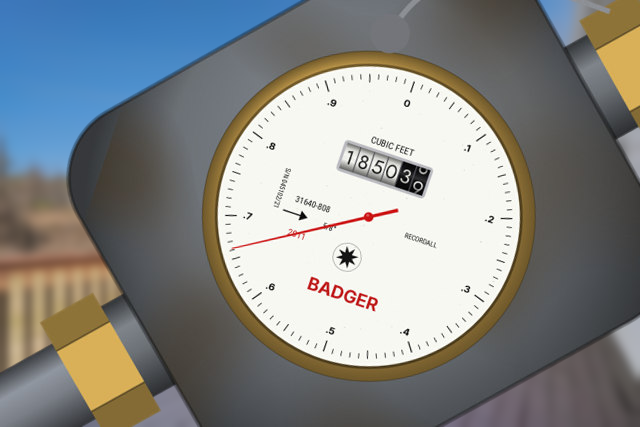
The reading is 185038.66 ft³
